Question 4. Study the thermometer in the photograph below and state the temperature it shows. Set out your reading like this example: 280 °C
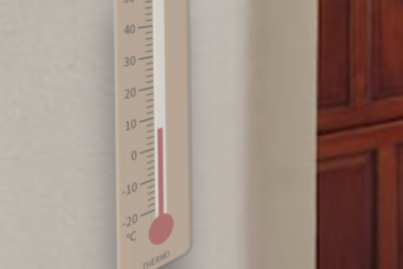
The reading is 6 °C
